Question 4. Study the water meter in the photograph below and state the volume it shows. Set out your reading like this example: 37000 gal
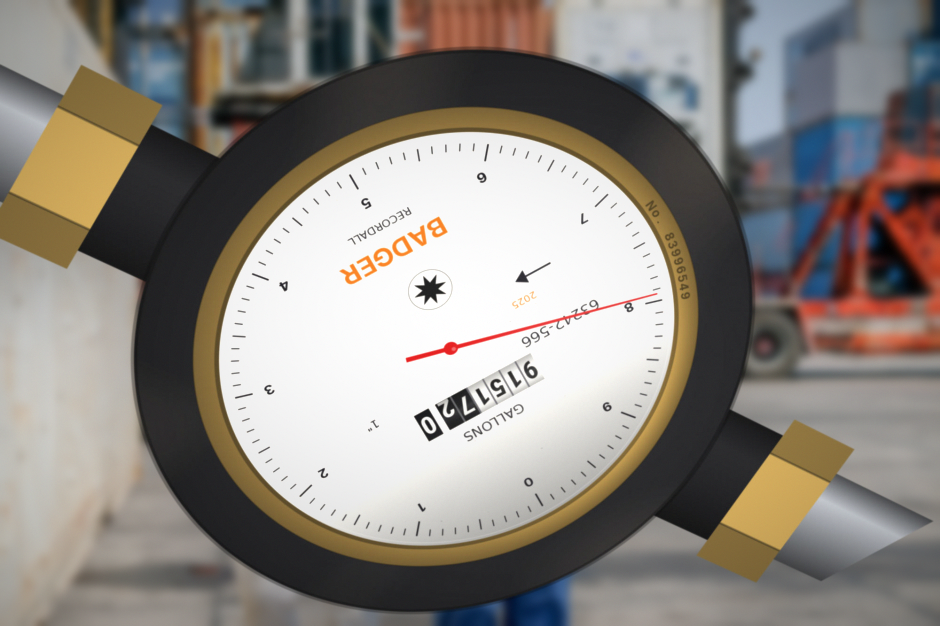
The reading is 9151717.9 gal
